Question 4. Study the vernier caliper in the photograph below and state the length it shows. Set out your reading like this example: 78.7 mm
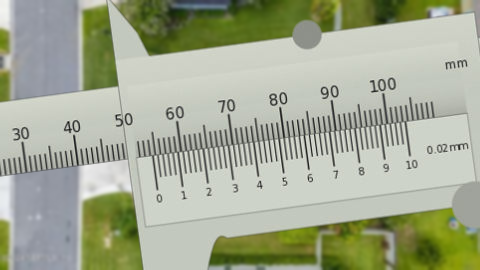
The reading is 54.5 mm
